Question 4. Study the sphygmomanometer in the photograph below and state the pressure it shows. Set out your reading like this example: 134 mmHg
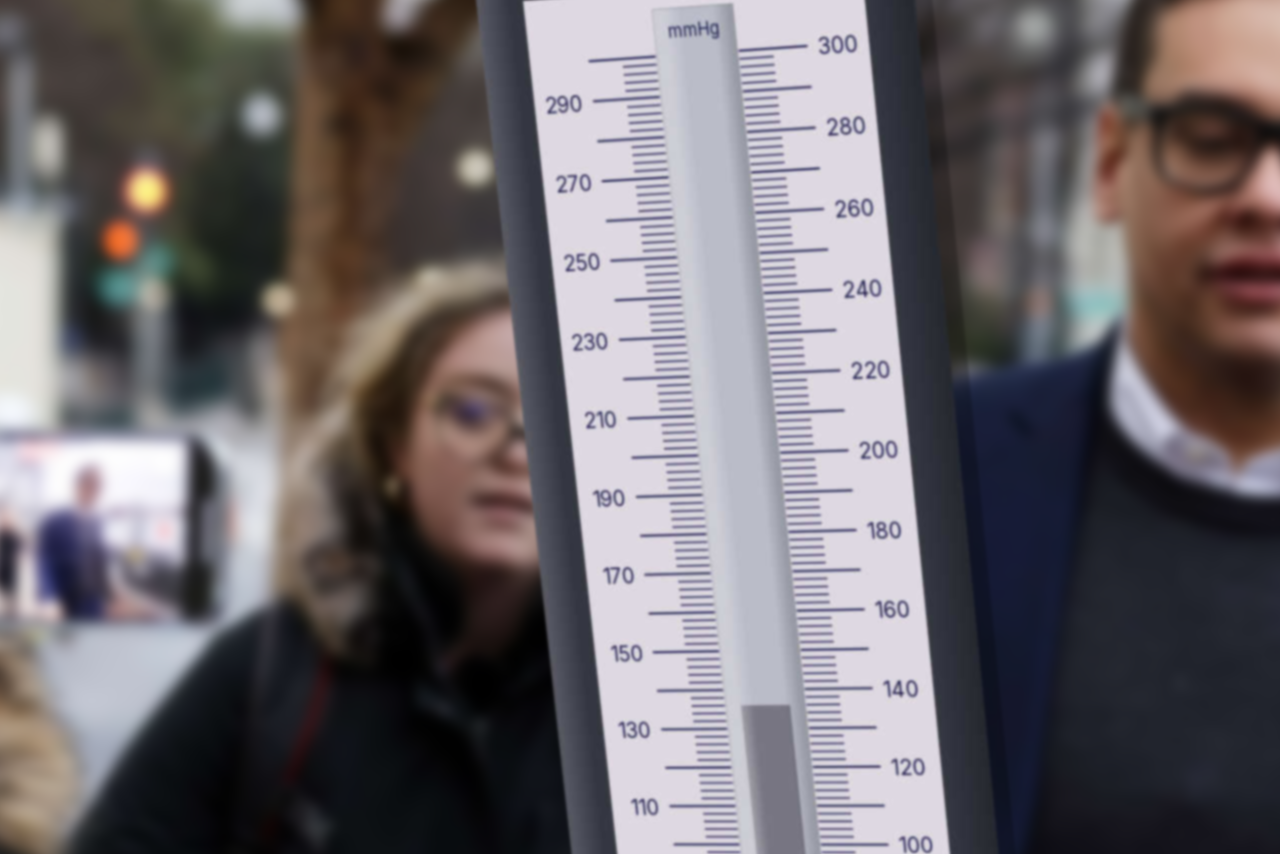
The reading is 136 mmHg
